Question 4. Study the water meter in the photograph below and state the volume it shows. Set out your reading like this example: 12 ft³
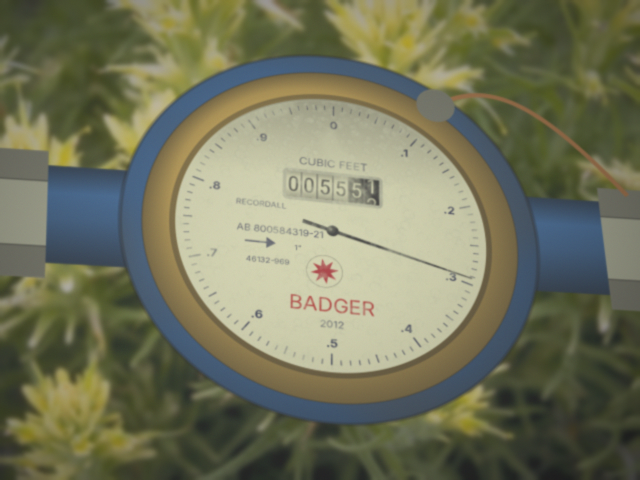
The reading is 5551.29 ft³
